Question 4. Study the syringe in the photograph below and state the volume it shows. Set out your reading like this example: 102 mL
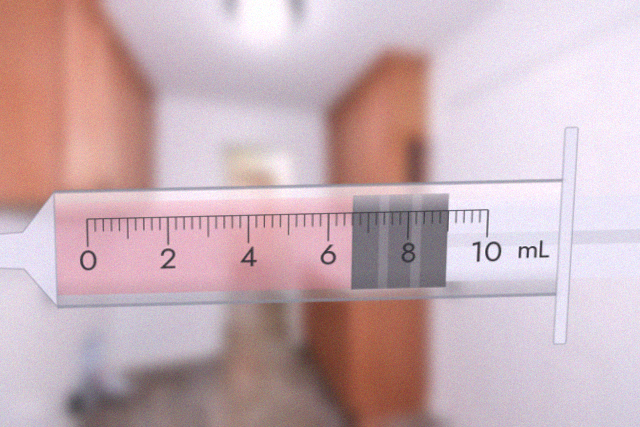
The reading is 6.6 mL
